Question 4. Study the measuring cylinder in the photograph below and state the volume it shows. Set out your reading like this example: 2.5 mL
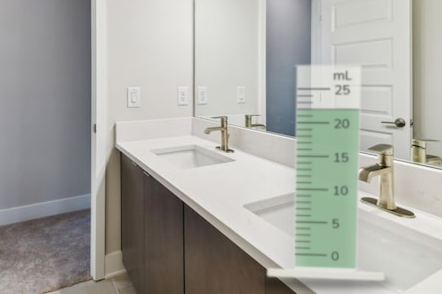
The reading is 22 mL
